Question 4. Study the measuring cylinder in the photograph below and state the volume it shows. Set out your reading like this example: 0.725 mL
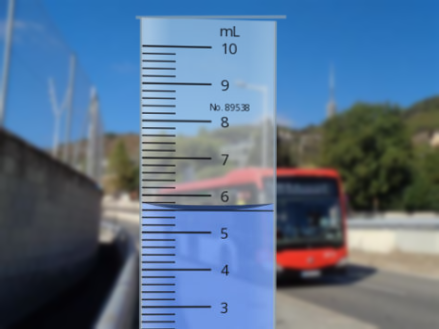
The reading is 5.6 mL
